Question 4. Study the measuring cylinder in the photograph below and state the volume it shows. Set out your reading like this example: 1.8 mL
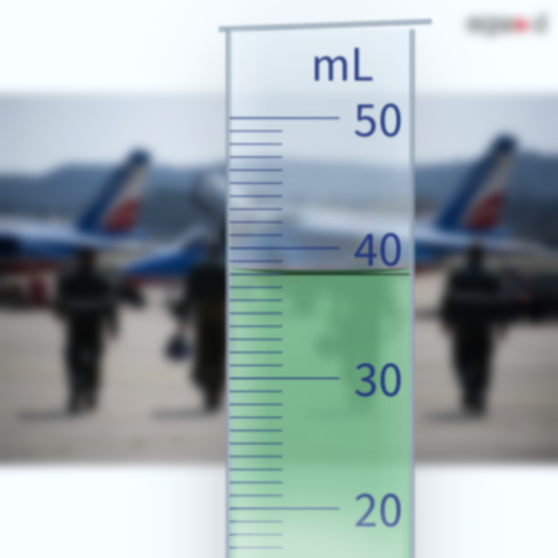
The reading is 38 mL
